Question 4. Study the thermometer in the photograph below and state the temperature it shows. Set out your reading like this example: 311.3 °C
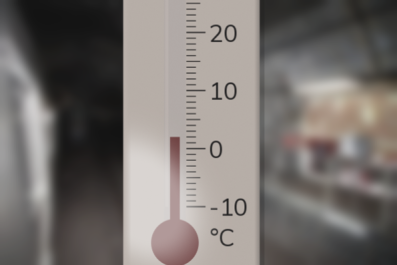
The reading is 2 °C
